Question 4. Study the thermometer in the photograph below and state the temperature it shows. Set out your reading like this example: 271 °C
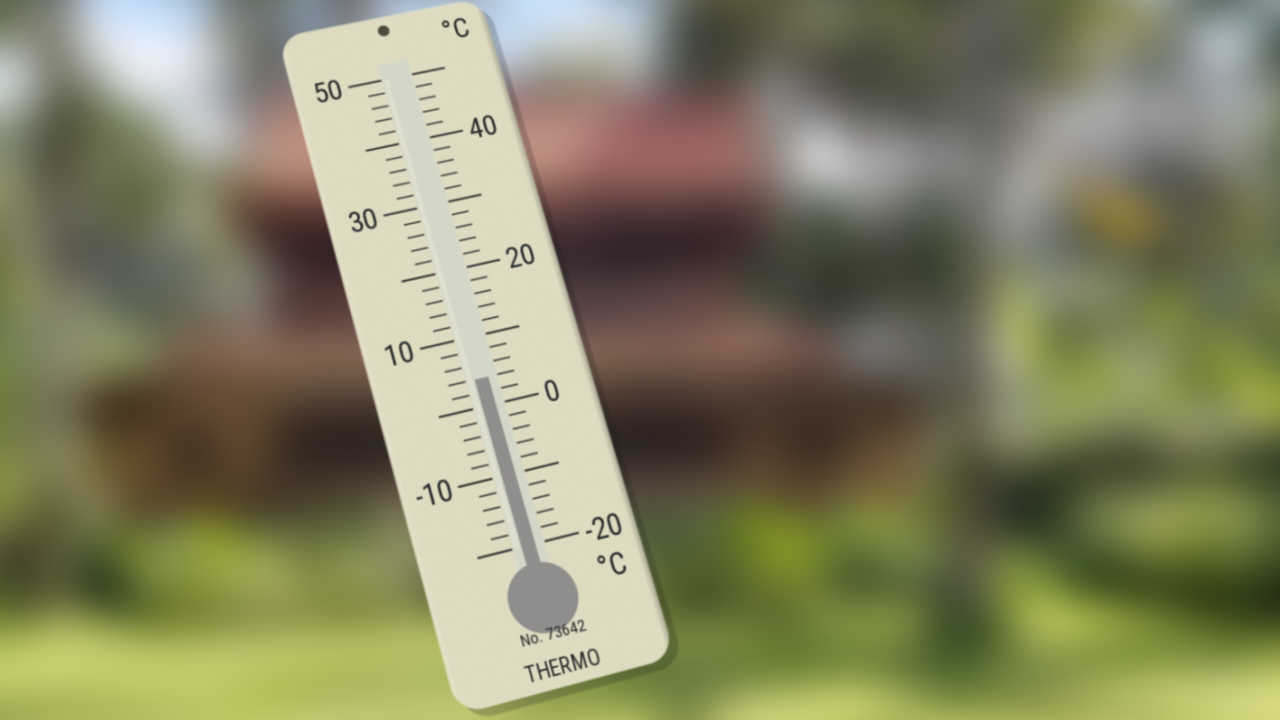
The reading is 4 °C
